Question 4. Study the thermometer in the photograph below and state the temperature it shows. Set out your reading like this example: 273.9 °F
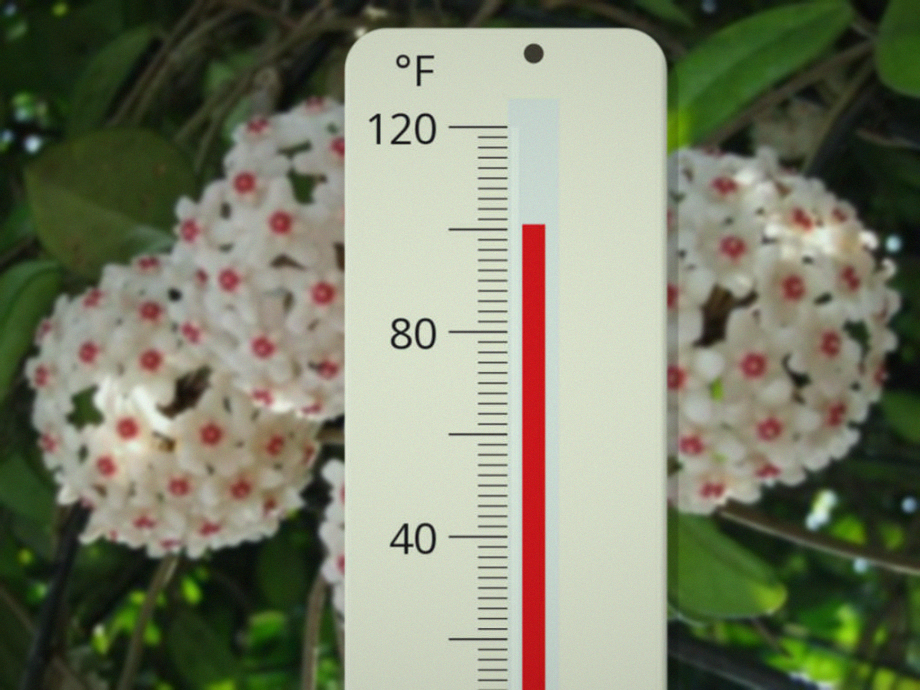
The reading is 101 °F
